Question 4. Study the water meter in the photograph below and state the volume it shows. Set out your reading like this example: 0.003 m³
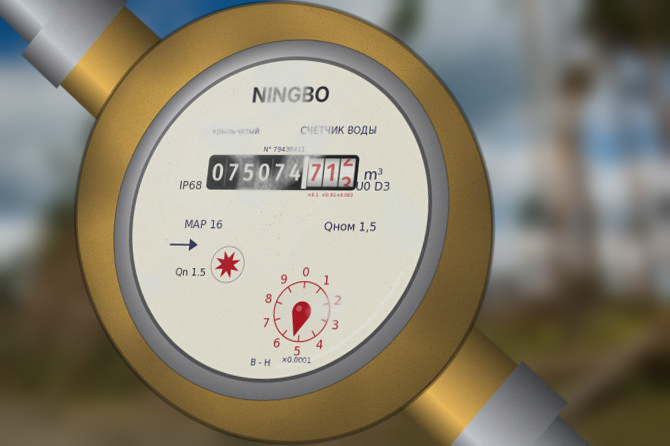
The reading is 75074.7125 m³
